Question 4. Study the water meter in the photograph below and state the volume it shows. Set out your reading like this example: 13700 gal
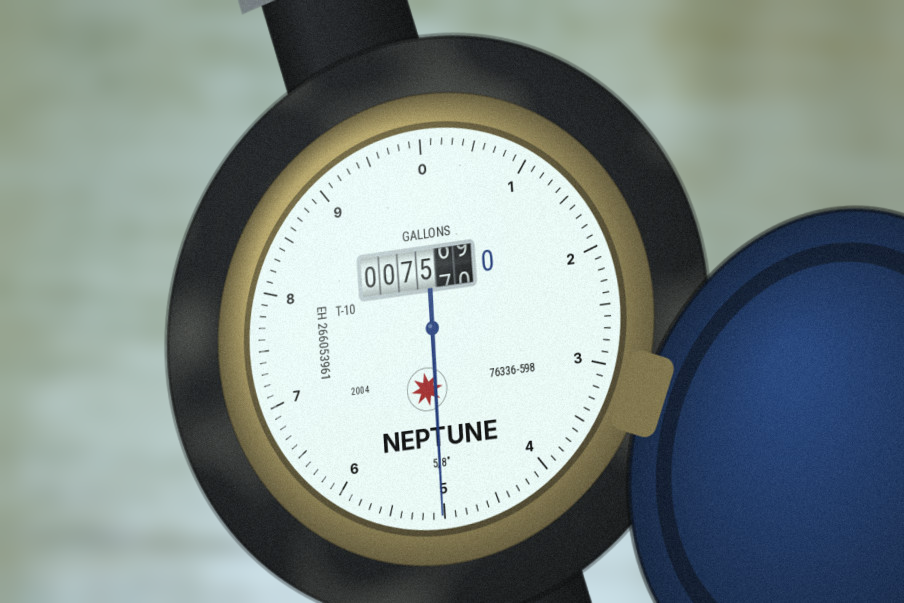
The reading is 75695.0 gal
